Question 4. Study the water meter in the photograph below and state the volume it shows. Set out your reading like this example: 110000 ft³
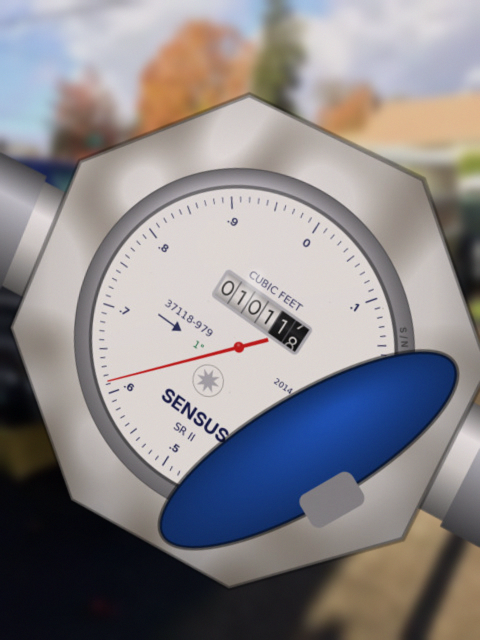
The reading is 10117.61 ft³
